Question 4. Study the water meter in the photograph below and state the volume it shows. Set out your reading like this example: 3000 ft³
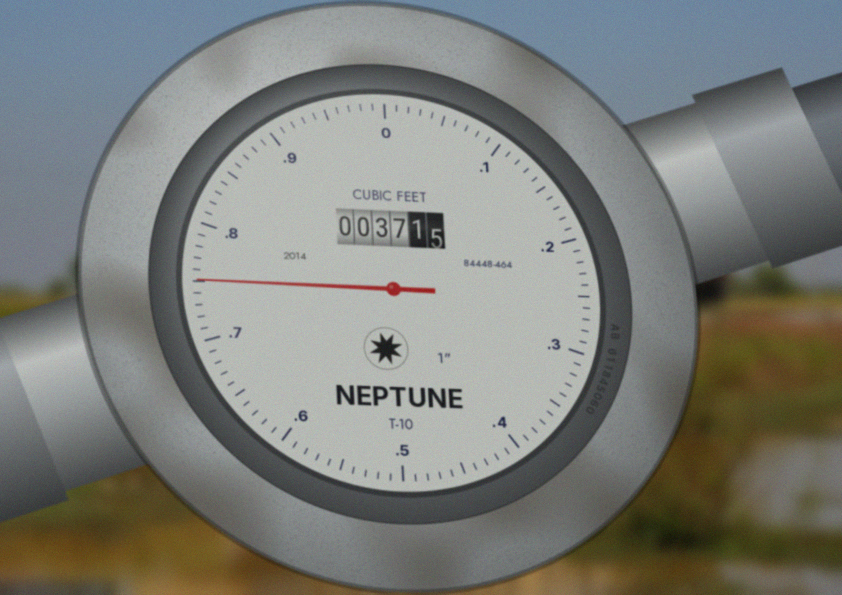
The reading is 3714.75 ft³
